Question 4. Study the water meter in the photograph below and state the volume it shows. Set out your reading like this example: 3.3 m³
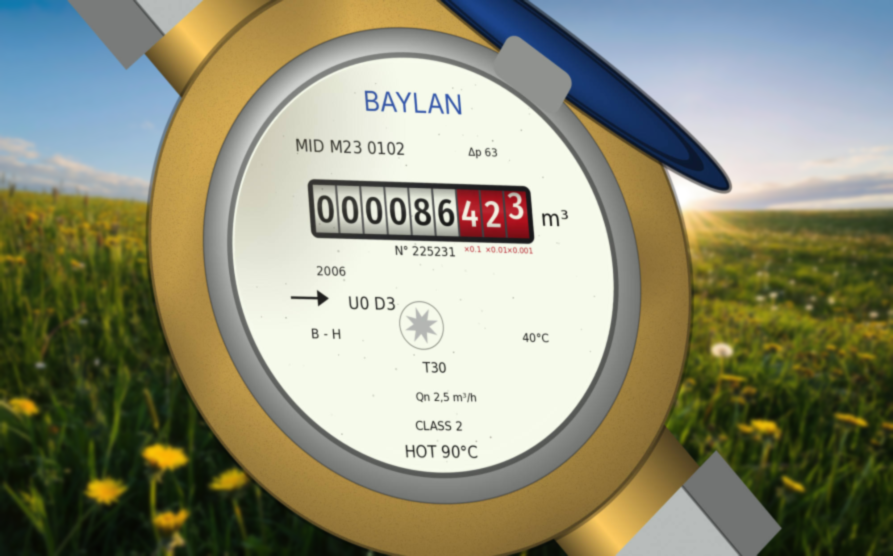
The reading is 86.423 m³
